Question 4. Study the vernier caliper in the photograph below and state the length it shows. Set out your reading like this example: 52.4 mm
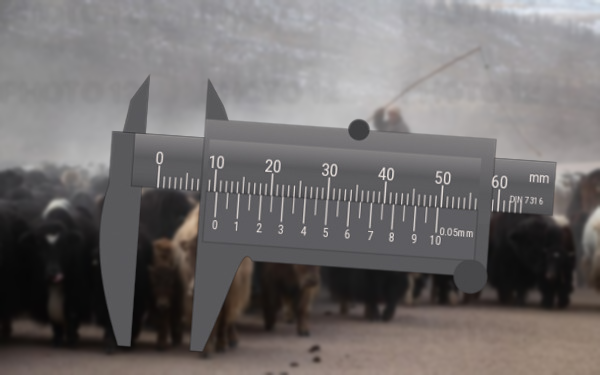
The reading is 10.4 mm
